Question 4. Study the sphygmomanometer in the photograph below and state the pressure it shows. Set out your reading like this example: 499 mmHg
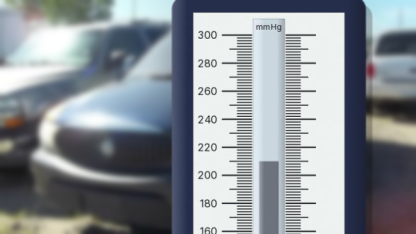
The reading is 210 mmHg
